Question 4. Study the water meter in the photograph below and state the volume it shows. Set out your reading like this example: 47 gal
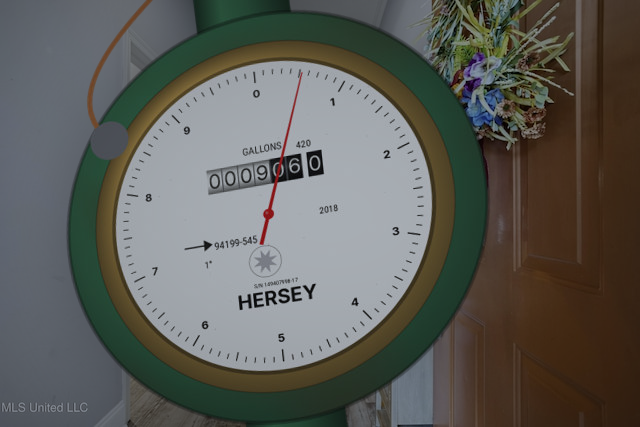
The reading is 9060.5 gal
